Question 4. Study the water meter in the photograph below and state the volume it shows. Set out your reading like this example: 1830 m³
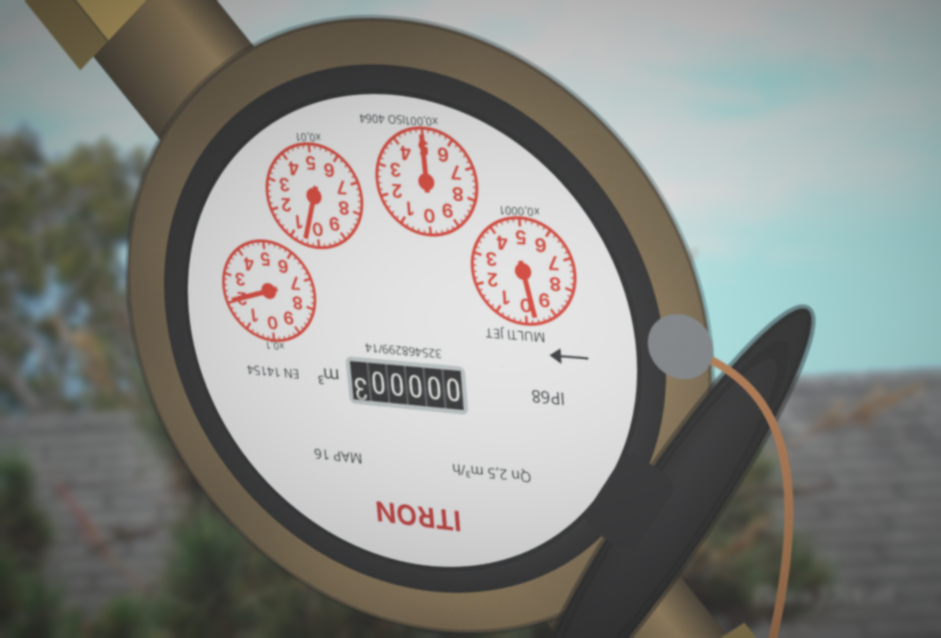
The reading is 3.2049 m³
